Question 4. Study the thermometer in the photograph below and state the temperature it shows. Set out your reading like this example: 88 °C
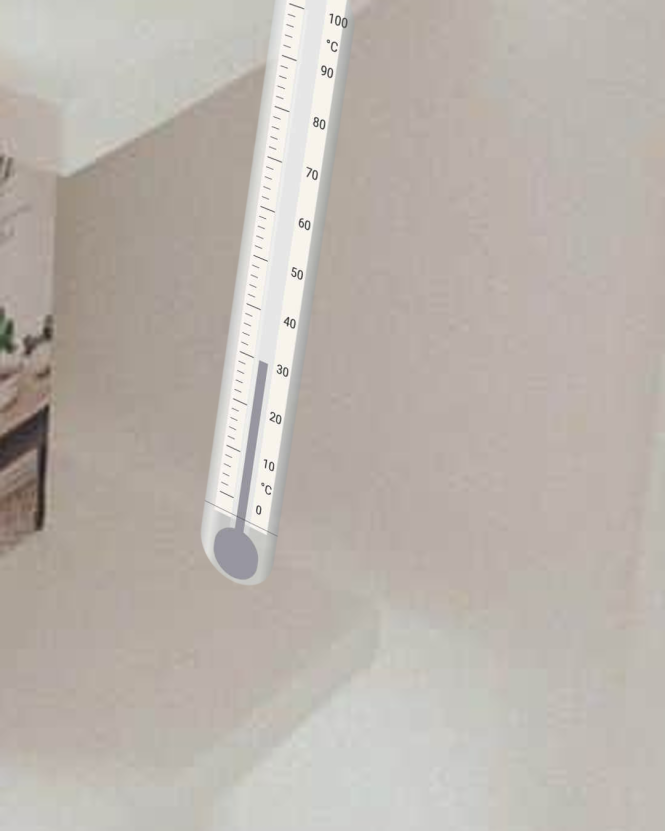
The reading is 30 °C
